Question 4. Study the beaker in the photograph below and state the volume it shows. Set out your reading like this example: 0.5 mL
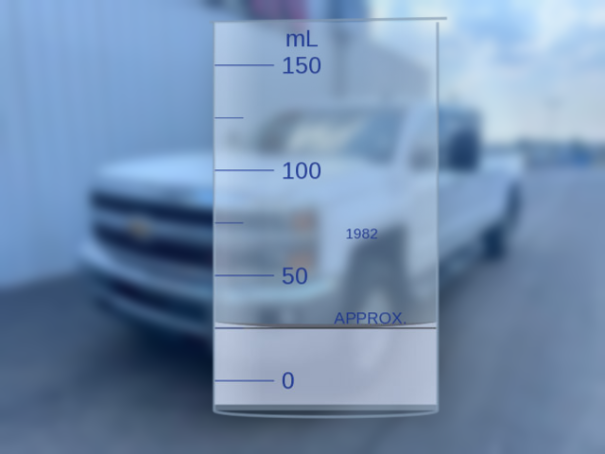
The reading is 25 mL
